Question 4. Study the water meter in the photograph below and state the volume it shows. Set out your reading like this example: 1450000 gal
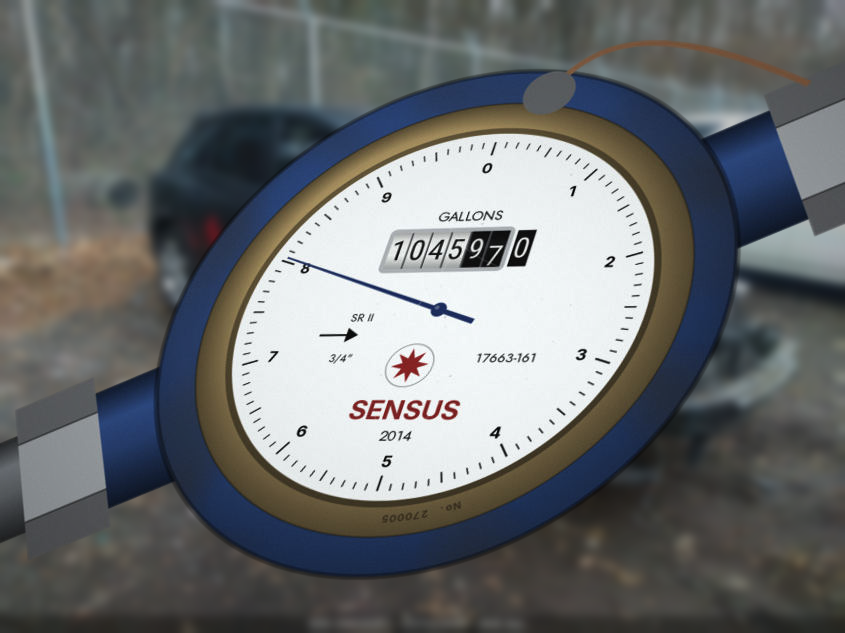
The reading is 1045968.0 gal
